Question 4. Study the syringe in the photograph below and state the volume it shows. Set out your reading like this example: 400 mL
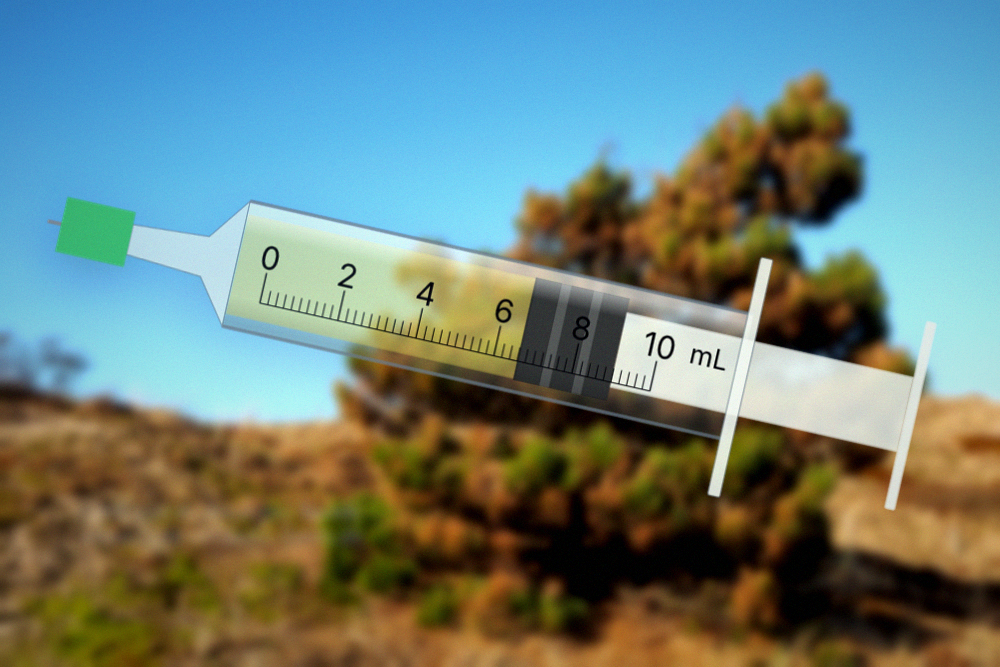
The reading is 6.6 mL
